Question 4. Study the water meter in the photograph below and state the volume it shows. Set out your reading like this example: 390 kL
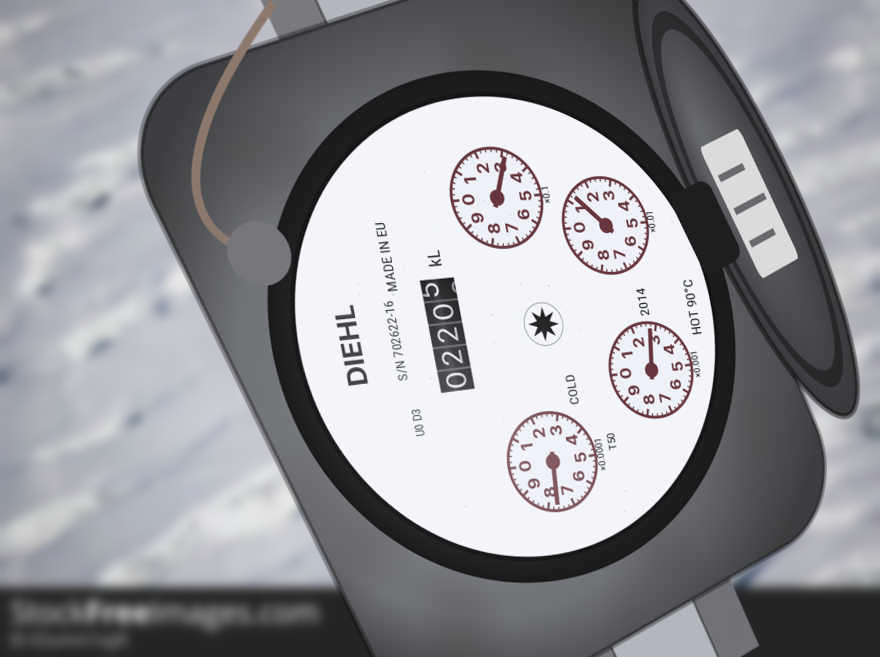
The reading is 2205.3127 kL
